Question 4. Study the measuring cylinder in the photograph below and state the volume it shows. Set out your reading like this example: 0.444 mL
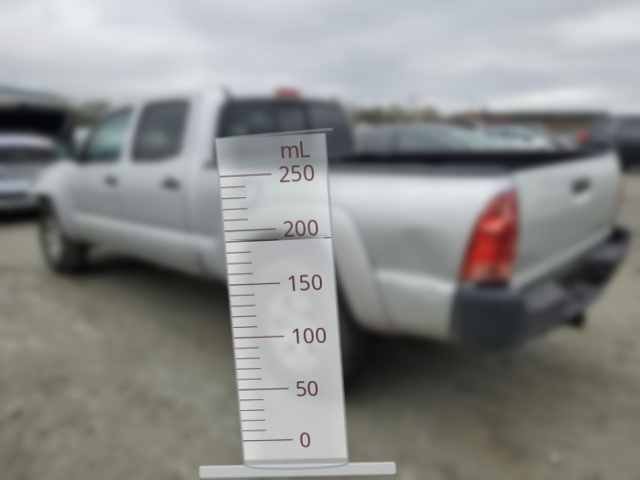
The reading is 190 mL
